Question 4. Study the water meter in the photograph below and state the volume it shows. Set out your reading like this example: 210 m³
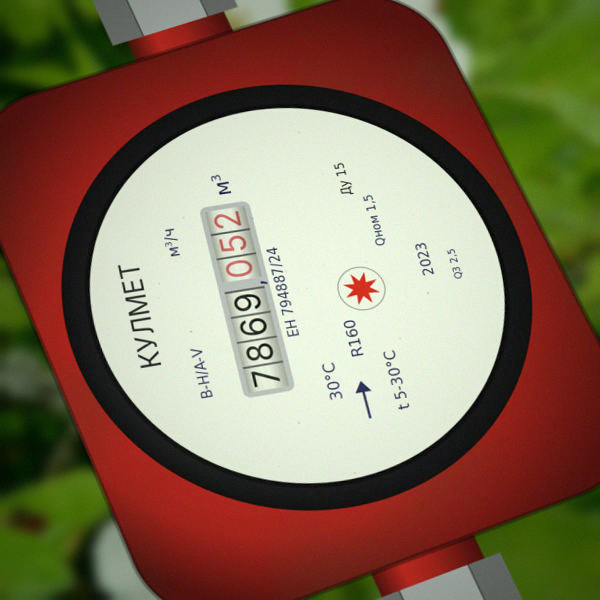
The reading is 7869.052 m³
